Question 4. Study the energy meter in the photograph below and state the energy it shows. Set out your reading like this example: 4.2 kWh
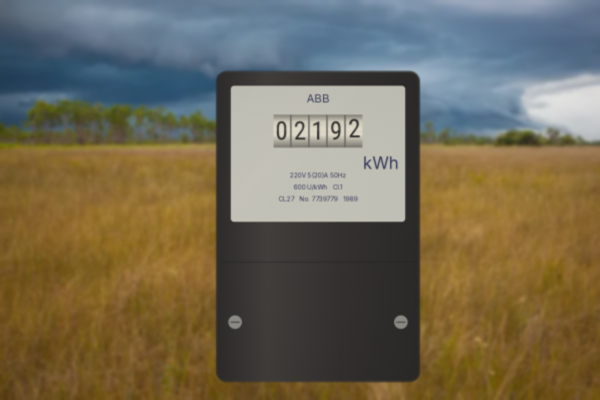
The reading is 2192 kWh
